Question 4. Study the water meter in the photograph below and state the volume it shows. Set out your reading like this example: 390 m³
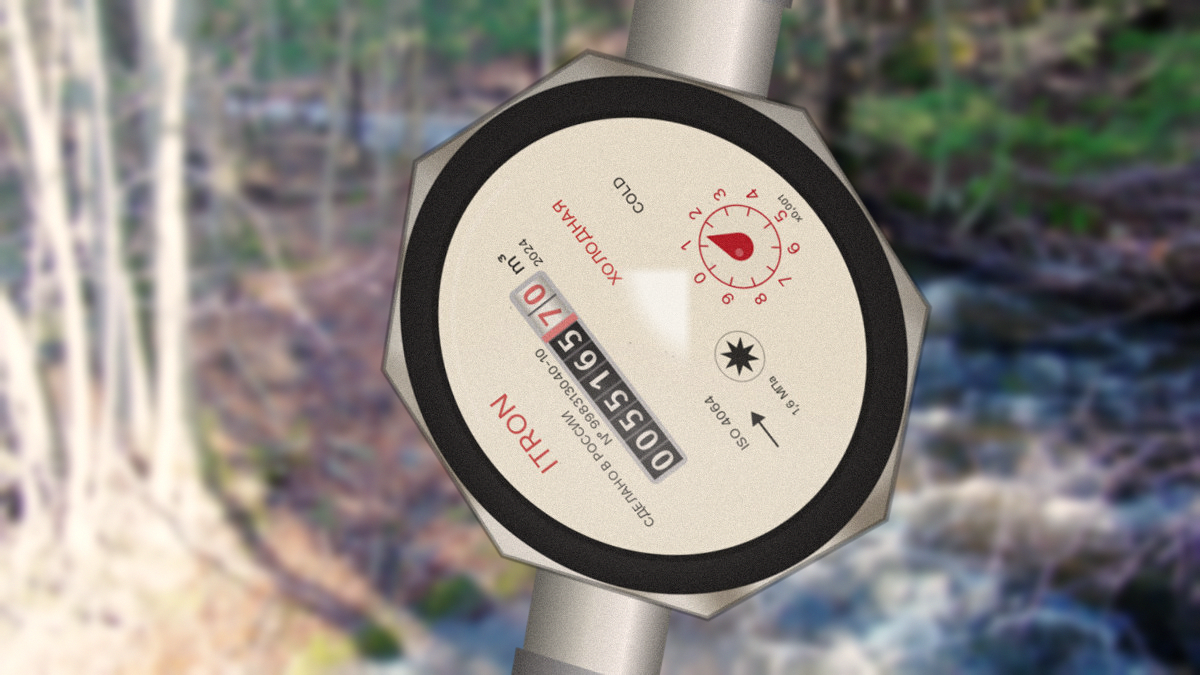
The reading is 55165.701 m³
